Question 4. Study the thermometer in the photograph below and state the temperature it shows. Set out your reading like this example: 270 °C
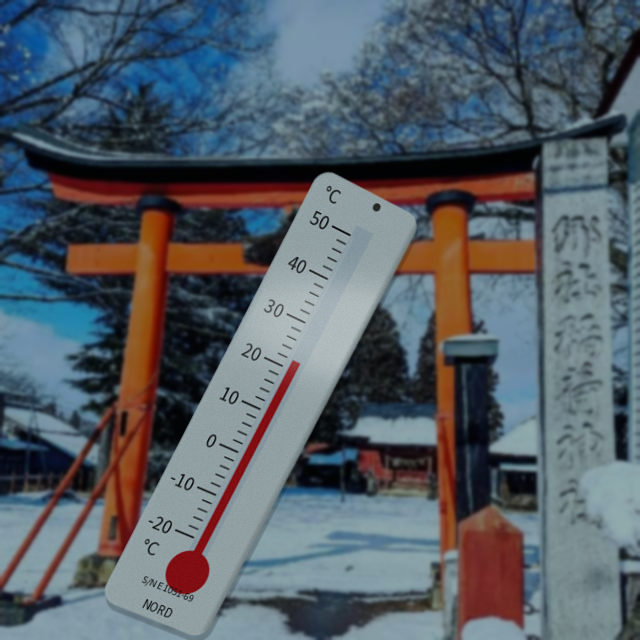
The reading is 22 °C
